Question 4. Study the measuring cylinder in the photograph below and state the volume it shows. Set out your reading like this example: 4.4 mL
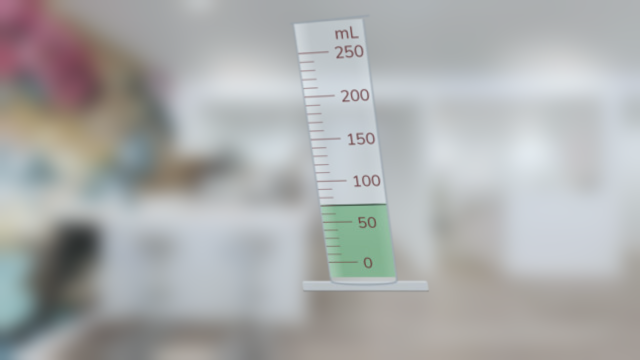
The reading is 70 mL
